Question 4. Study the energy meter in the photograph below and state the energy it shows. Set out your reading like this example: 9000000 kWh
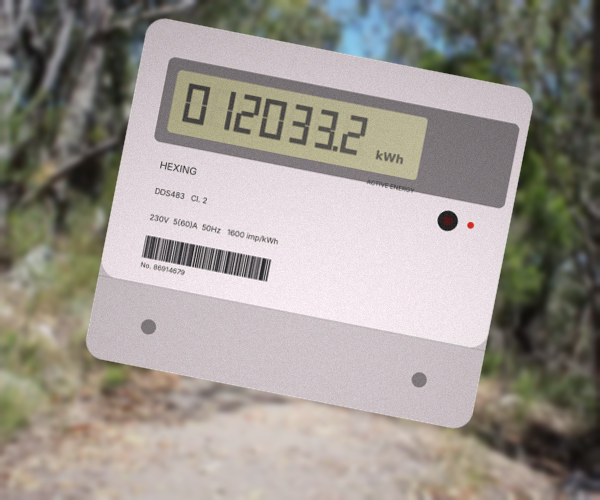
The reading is 12033.2 kWh
